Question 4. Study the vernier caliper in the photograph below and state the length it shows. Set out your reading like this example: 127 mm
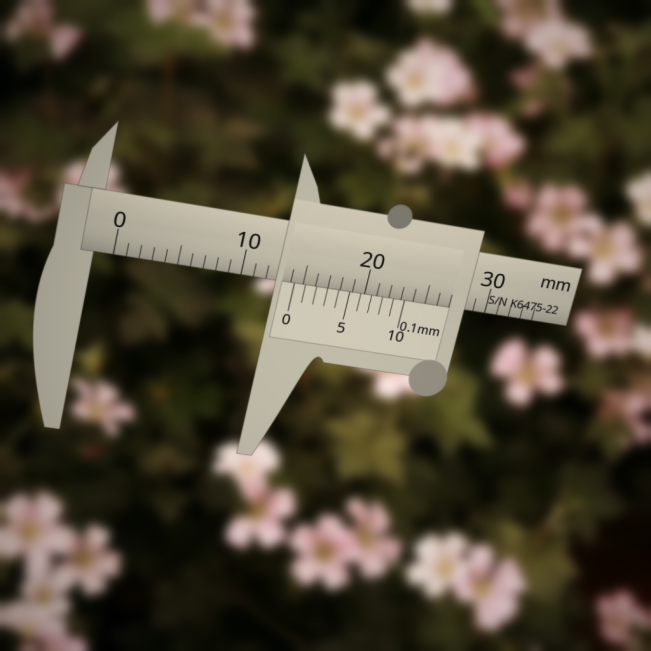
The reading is 14.3 mm
